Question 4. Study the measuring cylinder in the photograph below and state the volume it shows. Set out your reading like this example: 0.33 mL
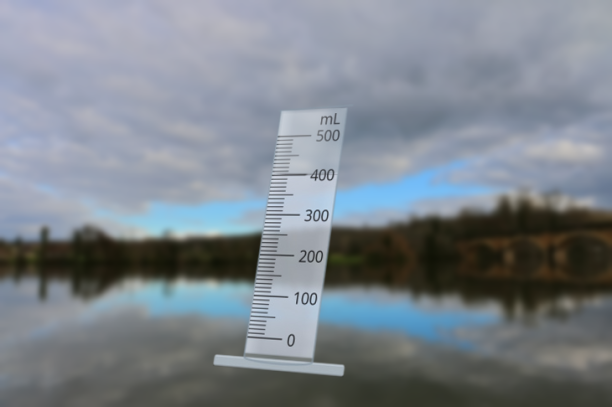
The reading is 400 mL
